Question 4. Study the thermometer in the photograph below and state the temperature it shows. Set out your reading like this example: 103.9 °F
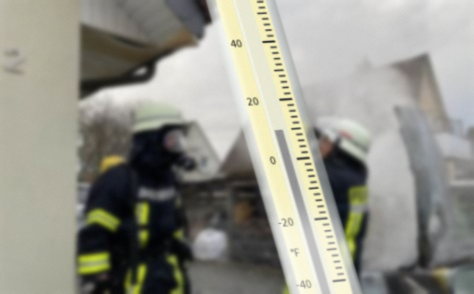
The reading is 10 °F
